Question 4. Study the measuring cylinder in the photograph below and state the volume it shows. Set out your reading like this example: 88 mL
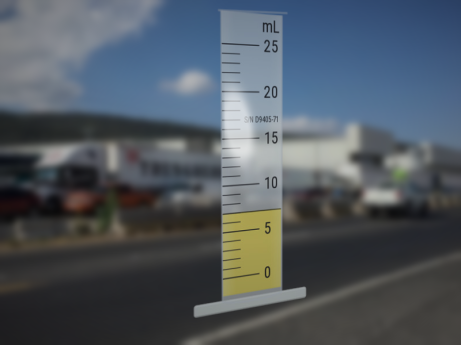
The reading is 7 mL
